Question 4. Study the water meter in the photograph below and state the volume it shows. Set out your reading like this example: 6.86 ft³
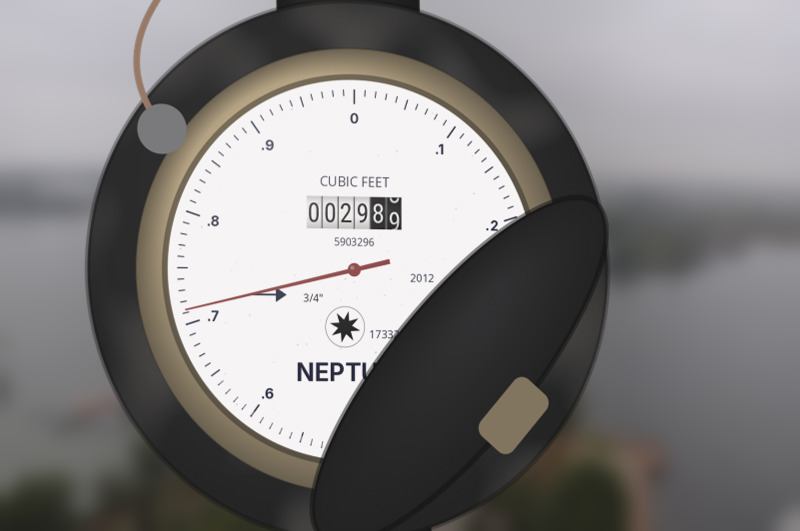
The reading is 2988.71 ft³
